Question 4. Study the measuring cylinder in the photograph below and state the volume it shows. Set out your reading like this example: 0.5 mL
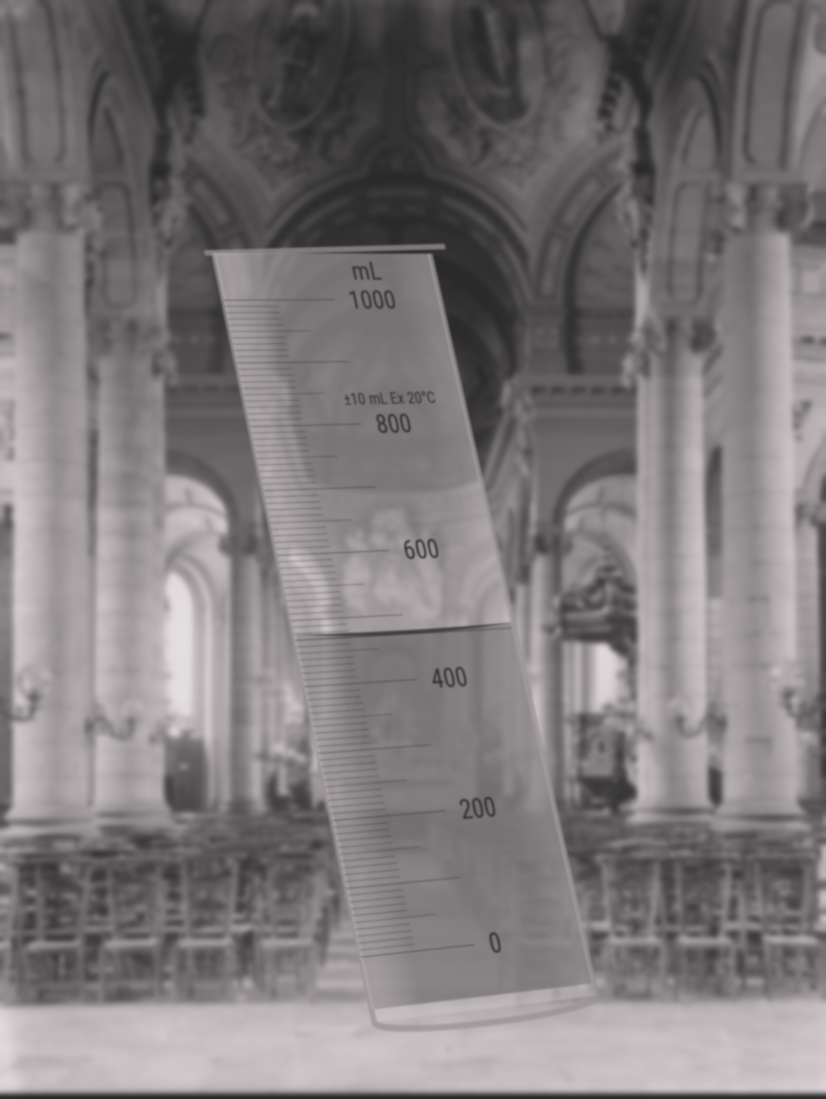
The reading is 470 mL
